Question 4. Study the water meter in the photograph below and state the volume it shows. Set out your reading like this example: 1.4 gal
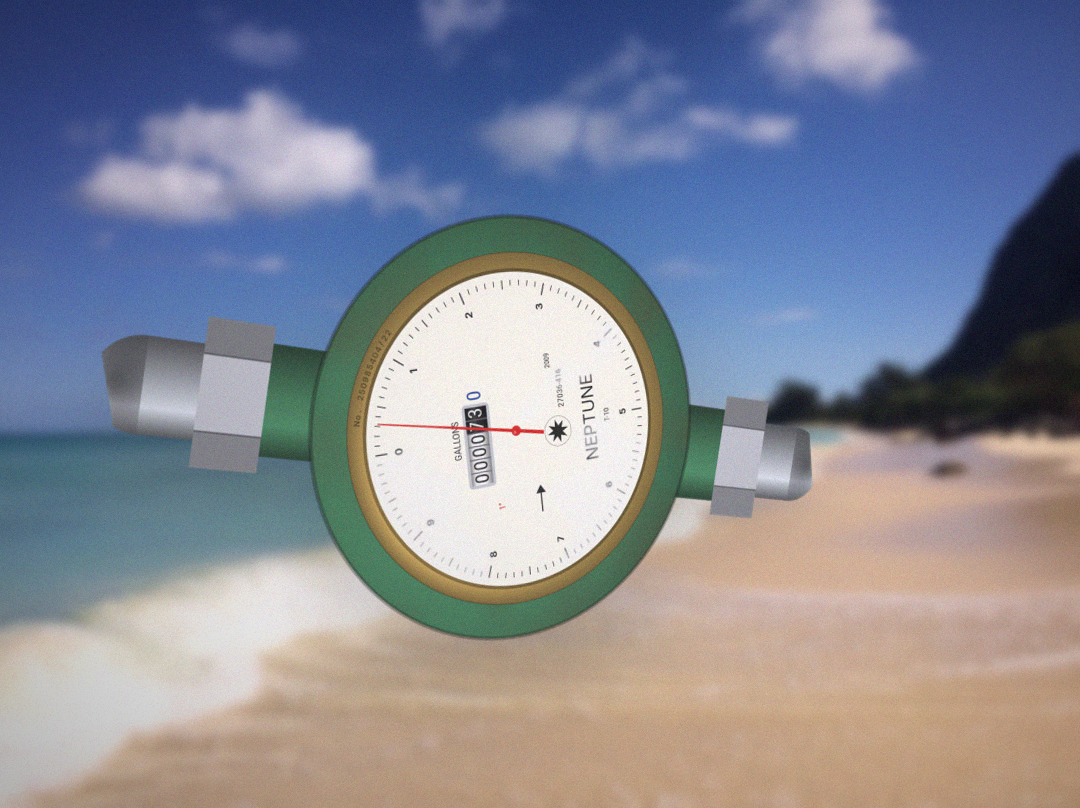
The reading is 730.3 gal
